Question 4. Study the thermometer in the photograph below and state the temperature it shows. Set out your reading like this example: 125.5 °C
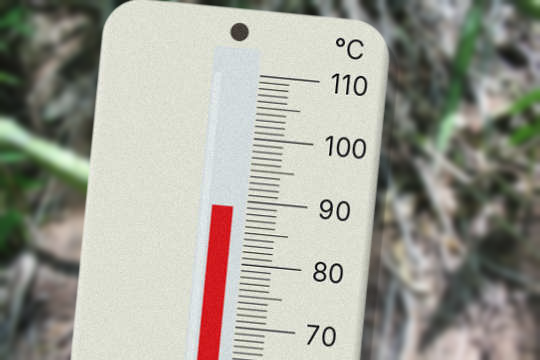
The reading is 89 °C
